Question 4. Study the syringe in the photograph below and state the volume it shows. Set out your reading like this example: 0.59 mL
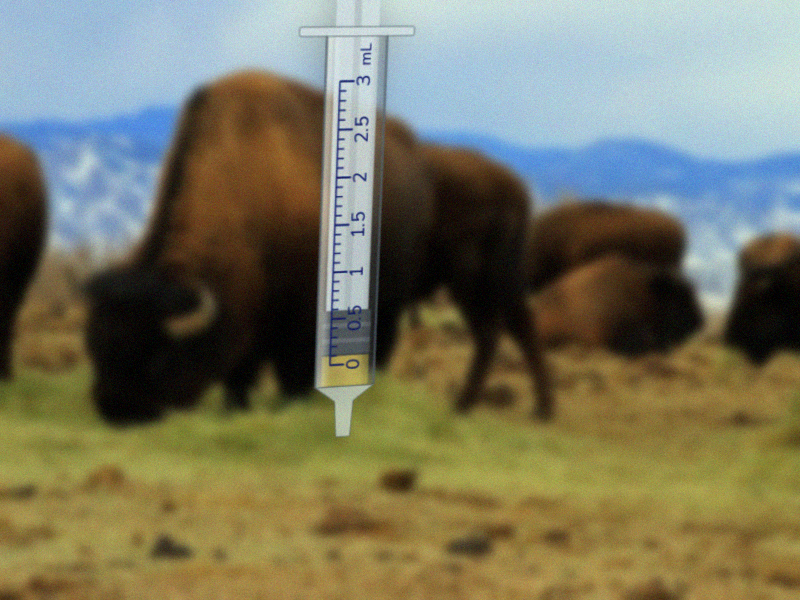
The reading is 0.1 mL
